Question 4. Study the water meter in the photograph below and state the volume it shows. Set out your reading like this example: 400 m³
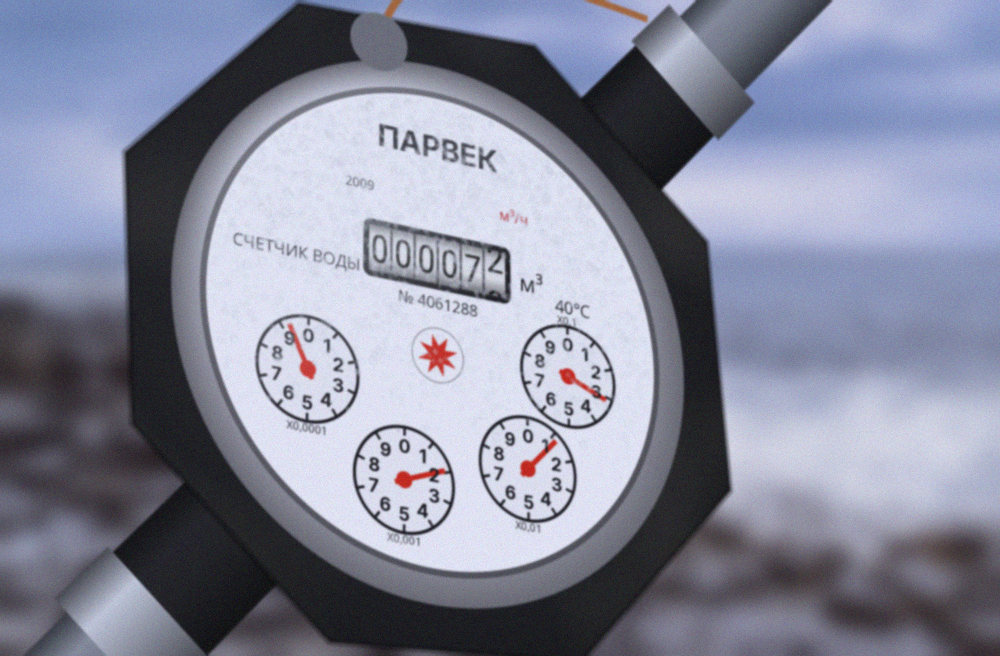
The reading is 72.3119 m³
